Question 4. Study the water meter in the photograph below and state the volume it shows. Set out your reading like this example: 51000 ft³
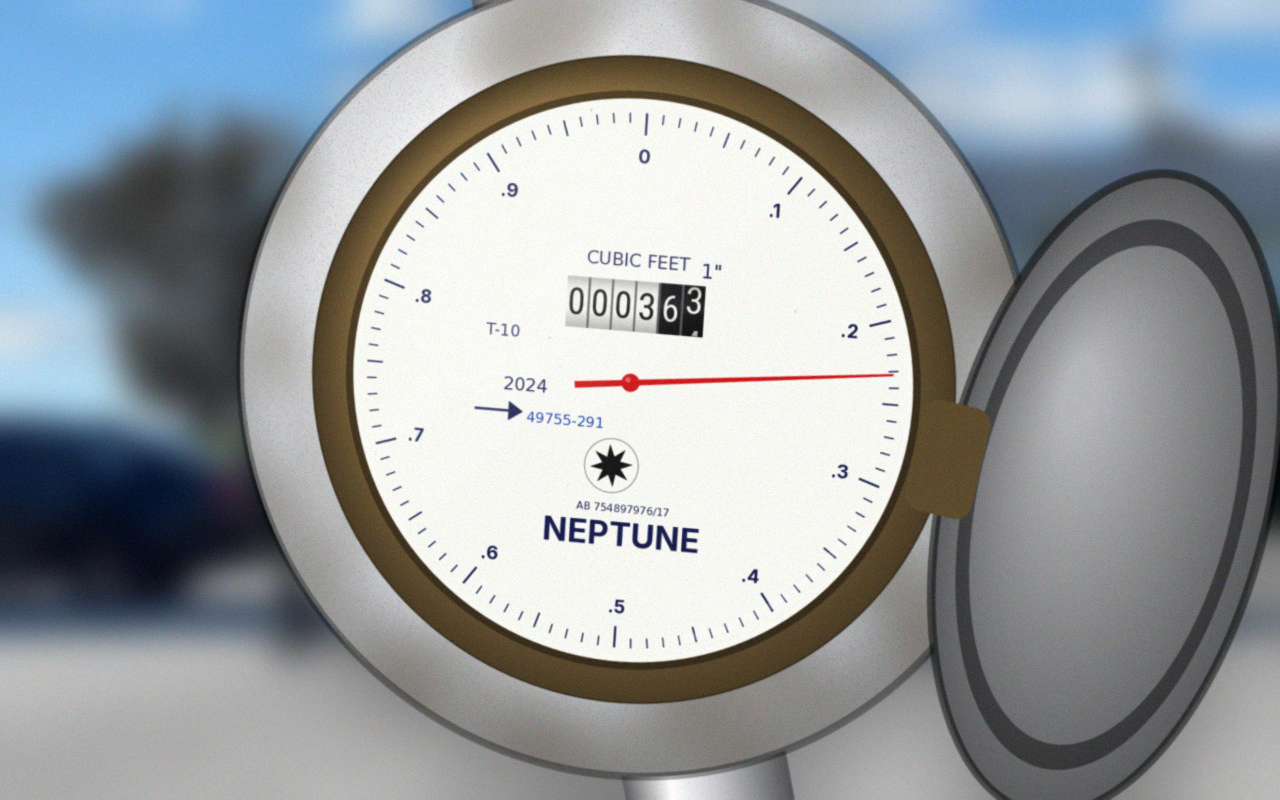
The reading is 363.23 ft³
